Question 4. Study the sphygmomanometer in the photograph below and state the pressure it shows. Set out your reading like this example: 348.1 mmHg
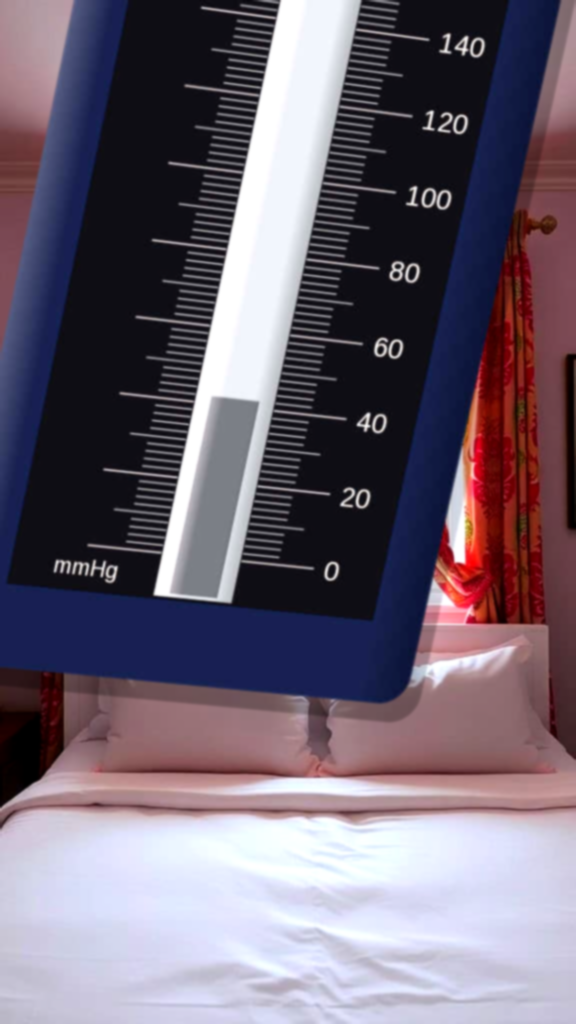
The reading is 42 mmHg
